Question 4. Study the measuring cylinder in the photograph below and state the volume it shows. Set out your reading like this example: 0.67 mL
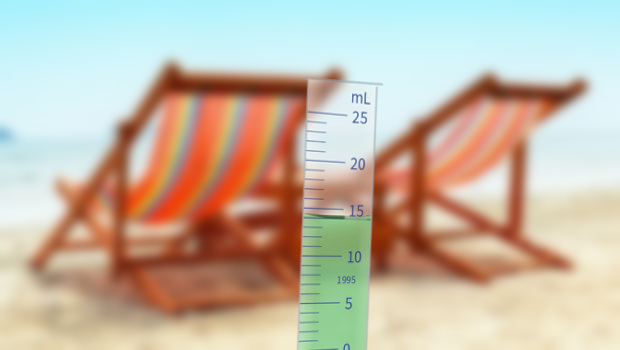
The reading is 14 mL
